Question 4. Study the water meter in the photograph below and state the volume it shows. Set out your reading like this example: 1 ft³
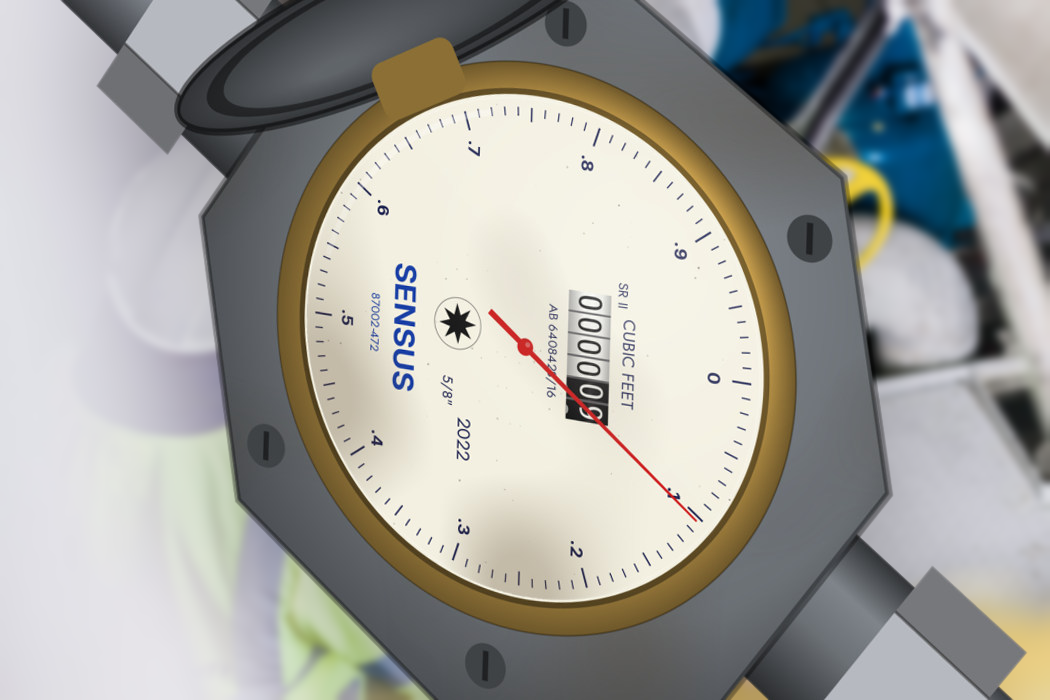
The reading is 9.10 ft³
